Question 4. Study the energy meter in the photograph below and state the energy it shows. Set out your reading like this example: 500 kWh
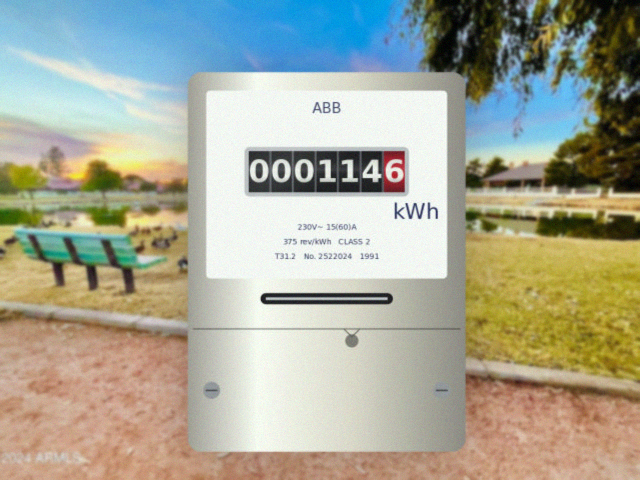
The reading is 114.6 kWh
